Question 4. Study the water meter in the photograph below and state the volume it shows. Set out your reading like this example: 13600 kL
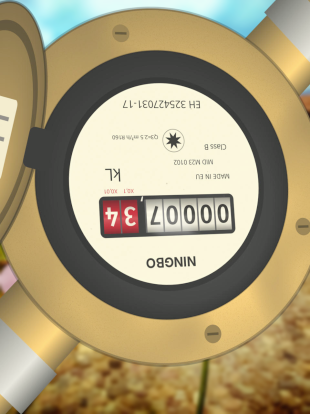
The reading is 7.34 kL
